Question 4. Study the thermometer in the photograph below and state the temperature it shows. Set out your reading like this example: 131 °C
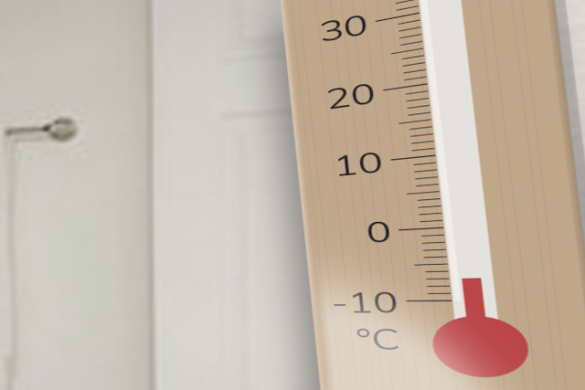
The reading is -7 °C
